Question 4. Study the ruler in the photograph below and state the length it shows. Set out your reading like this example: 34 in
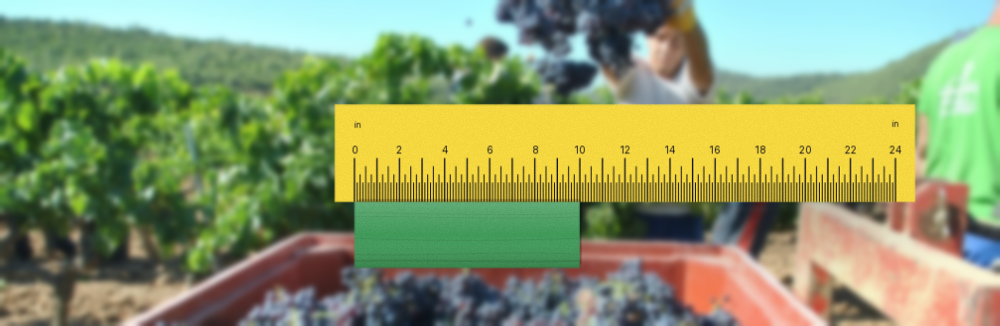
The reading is 10 in
